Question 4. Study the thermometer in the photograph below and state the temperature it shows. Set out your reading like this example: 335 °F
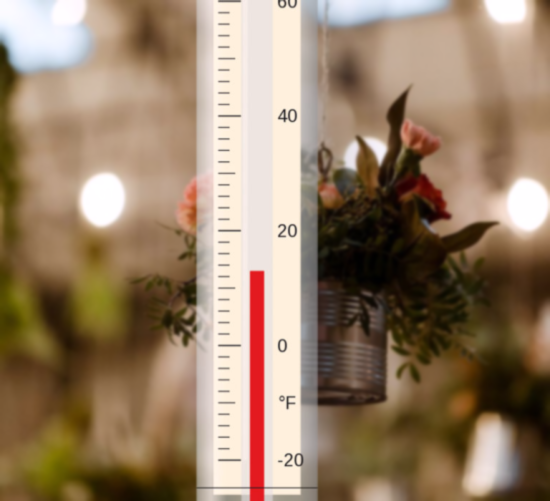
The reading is 13 °F
